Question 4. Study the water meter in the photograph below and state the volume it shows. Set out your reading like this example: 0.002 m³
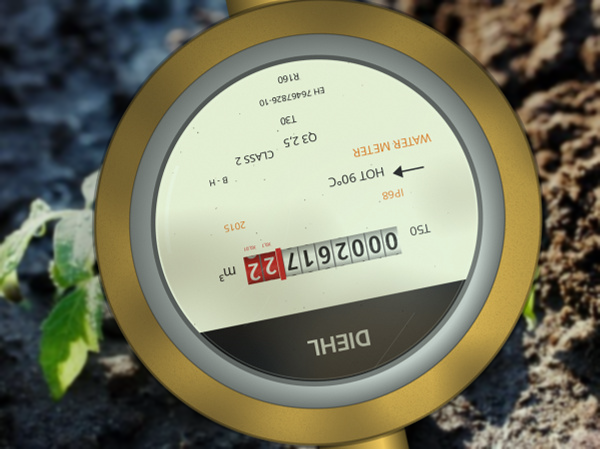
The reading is 2617.22 m³
